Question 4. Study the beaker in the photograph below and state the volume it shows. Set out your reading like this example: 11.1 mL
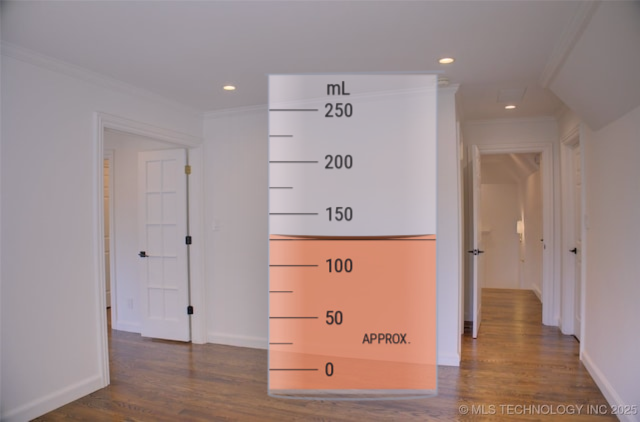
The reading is 125 mL
